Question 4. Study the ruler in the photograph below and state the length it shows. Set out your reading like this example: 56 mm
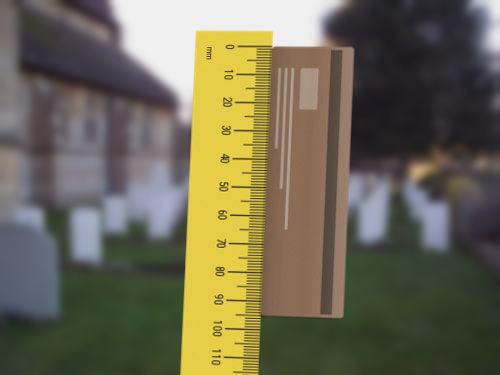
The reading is 95 mm
